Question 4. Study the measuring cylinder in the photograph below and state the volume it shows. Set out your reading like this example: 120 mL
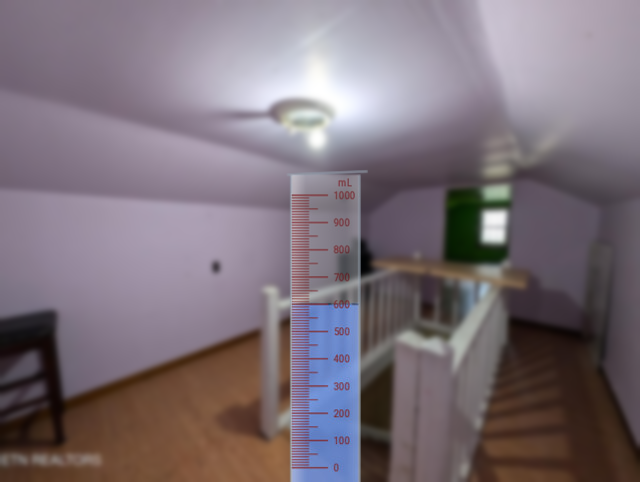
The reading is 600 mL
